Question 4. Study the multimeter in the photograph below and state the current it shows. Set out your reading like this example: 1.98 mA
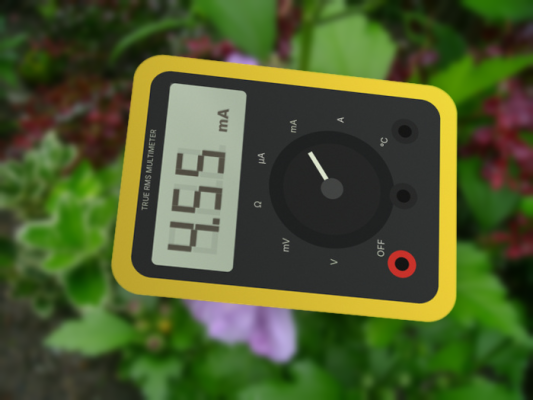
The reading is 4.55 mA
